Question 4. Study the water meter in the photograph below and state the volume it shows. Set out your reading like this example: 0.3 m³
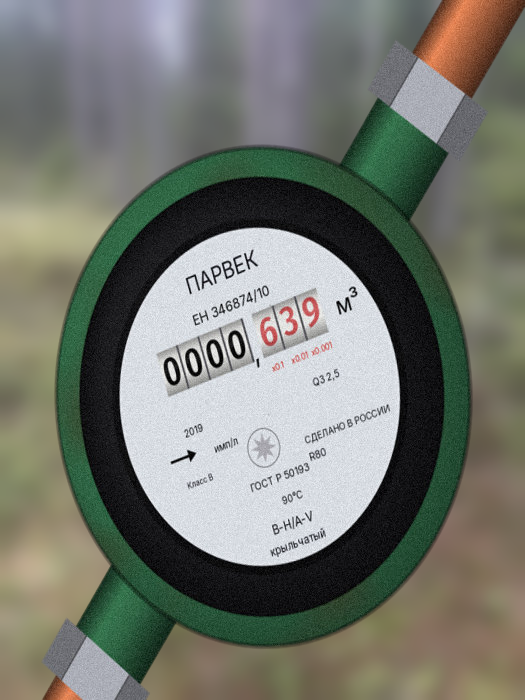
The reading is 0.639 m³
